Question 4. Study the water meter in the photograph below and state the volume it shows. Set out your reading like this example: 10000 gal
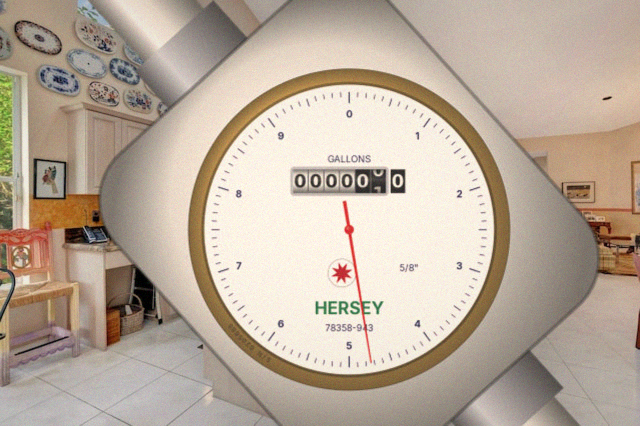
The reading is 4.7 gal
